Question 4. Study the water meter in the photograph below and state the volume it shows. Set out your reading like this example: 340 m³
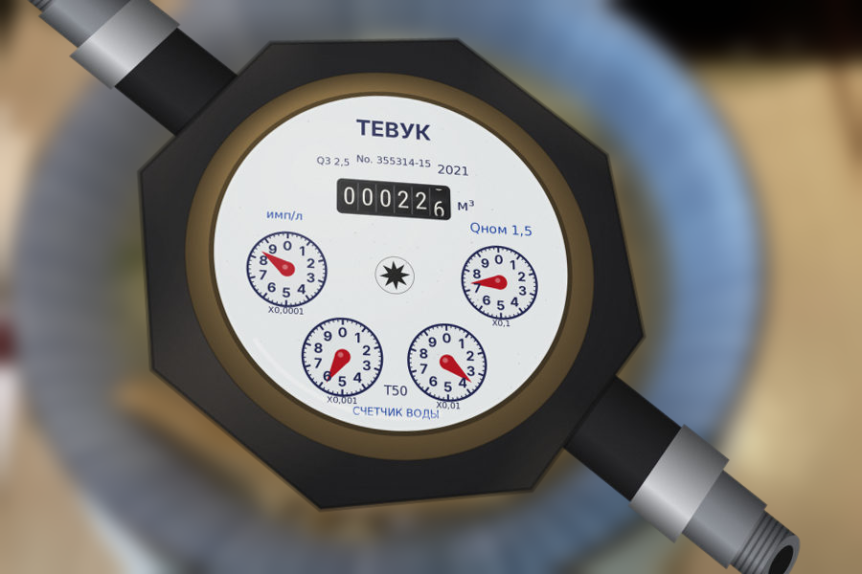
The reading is 225.7358 m³
